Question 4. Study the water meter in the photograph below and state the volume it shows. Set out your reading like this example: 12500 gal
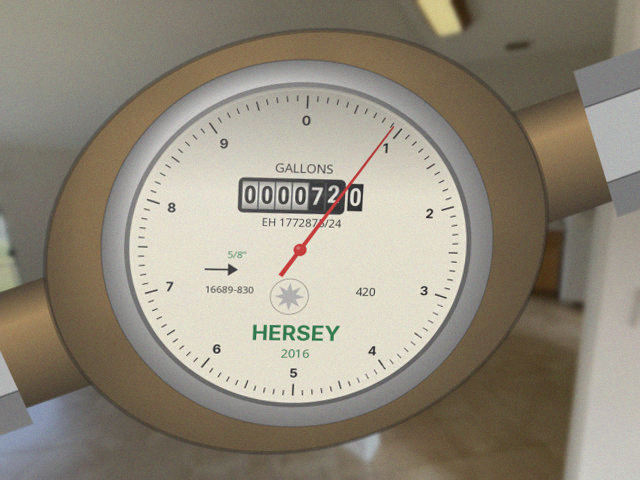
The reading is 720.9 gal
